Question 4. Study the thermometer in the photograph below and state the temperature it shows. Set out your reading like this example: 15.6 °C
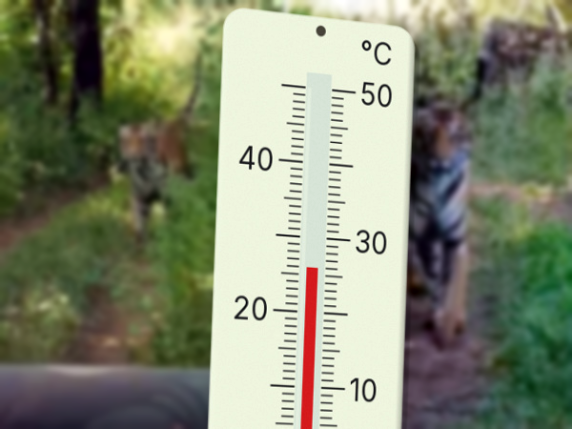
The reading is 26 °C
